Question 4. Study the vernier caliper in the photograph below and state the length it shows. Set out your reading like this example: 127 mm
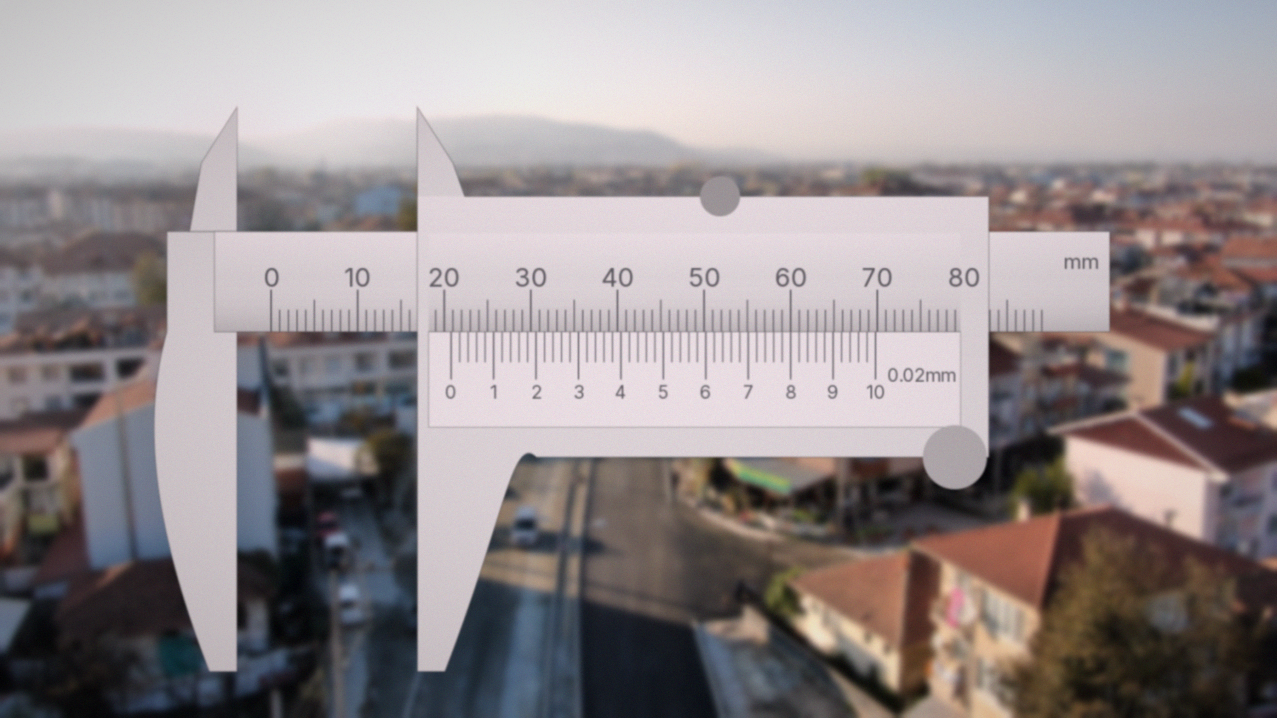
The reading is 20.8 mm
